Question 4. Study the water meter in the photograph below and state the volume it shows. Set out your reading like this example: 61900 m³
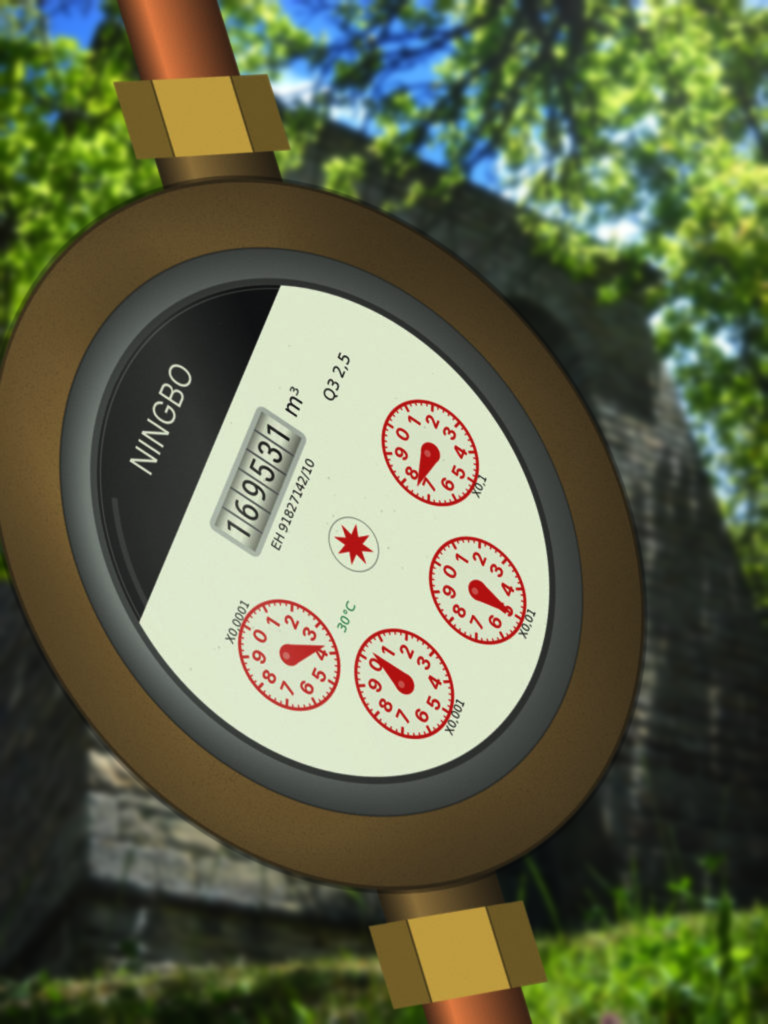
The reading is 169531.7503 m³
